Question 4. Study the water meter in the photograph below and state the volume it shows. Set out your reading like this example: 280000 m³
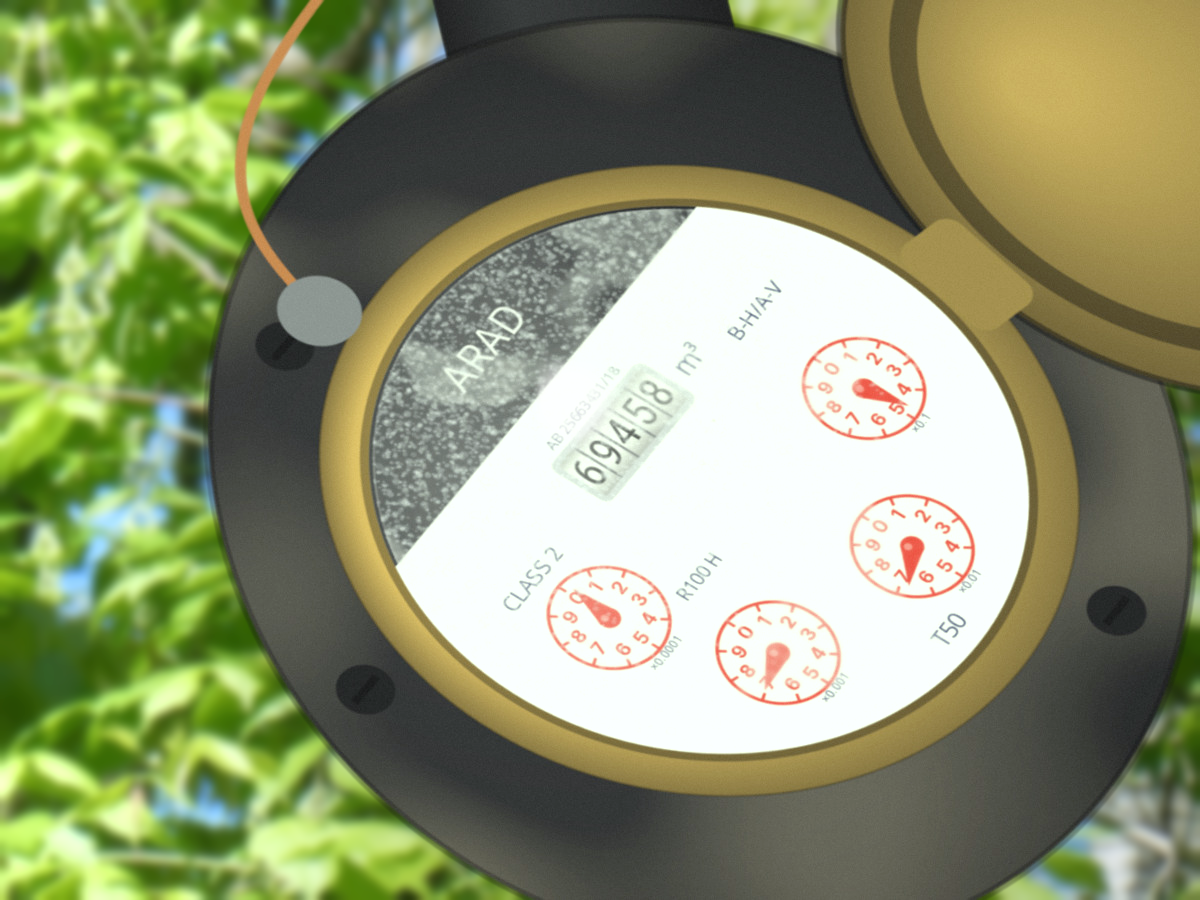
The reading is 69458.4670 m³
